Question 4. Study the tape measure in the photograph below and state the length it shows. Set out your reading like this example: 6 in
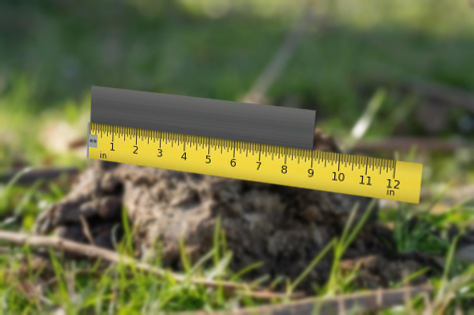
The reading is 9 in
